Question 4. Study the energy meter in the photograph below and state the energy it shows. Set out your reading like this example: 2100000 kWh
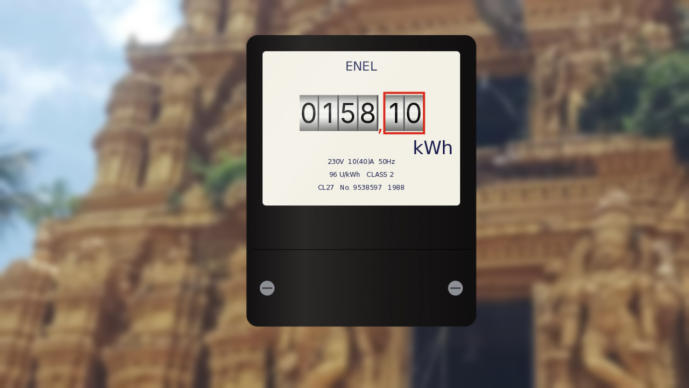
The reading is 158.10 kWh
